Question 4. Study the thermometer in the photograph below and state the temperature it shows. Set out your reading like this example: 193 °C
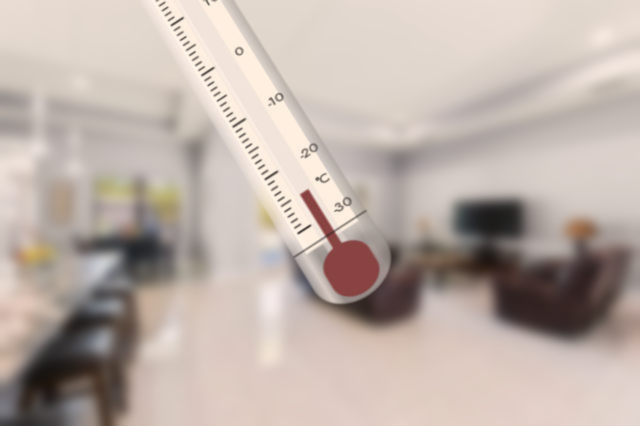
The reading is -25 °C
